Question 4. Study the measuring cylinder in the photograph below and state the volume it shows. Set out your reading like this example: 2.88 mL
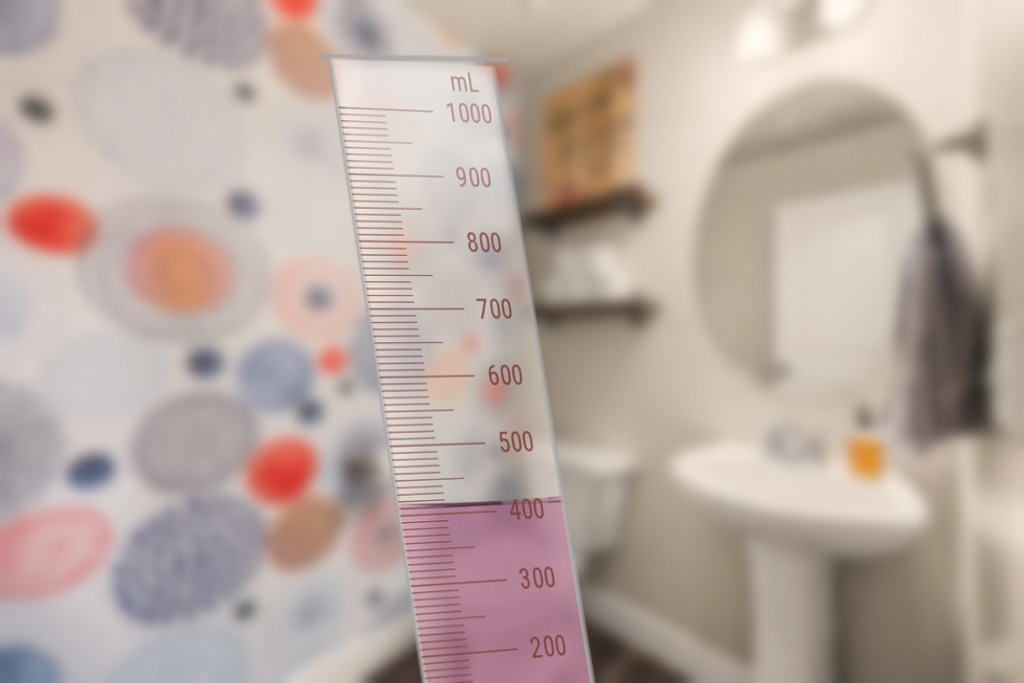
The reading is 410 mL
